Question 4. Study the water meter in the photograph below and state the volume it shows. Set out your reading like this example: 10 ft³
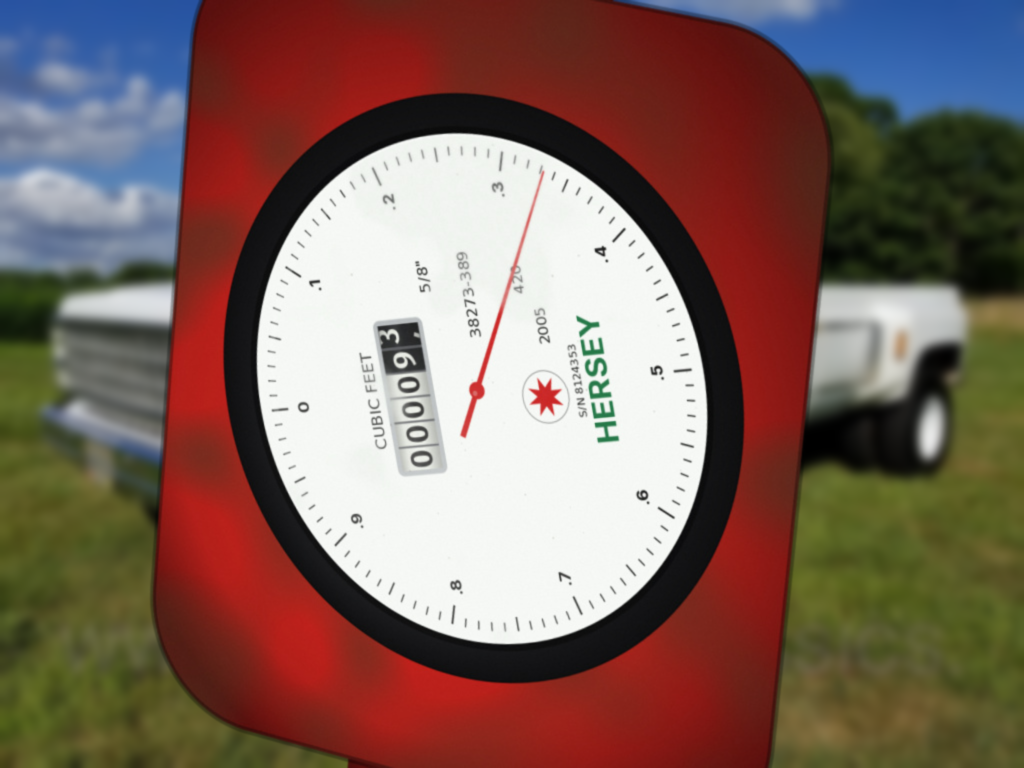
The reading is 93.33 ft³
